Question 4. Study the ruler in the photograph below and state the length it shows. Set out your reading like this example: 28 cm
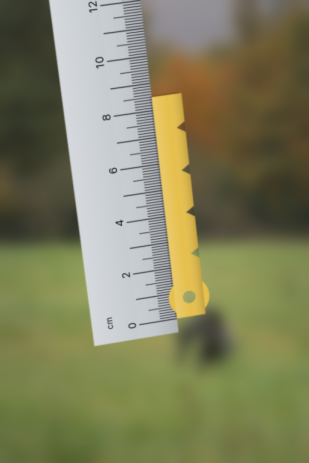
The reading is 8.5 cm
